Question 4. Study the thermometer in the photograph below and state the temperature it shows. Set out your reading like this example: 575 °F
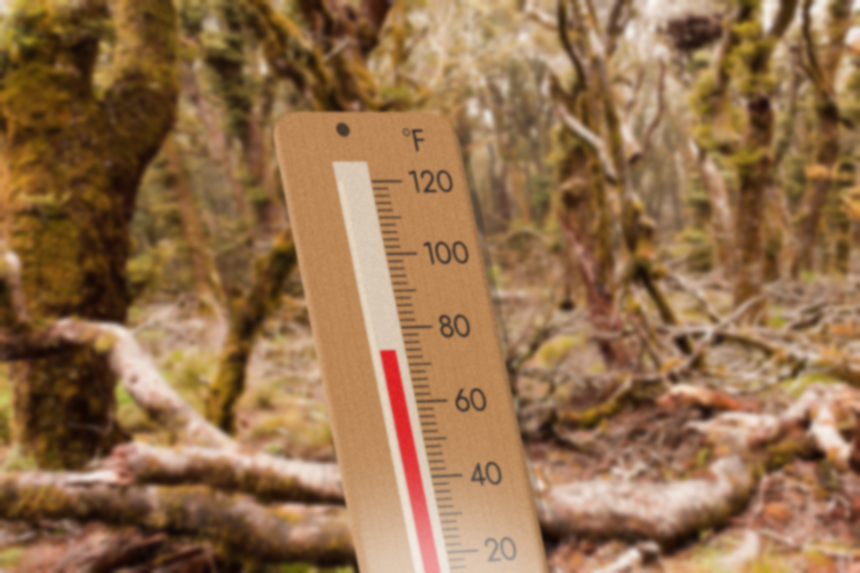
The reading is 74 °F
